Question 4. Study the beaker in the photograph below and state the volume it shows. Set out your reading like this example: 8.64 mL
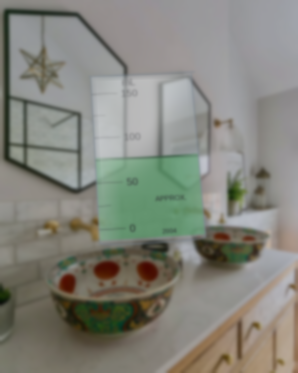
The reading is 75 mL
